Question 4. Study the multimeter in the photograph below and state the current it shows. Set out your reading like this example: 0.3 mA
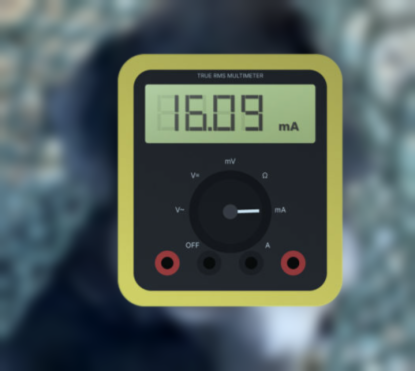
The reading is 16.09 mA
